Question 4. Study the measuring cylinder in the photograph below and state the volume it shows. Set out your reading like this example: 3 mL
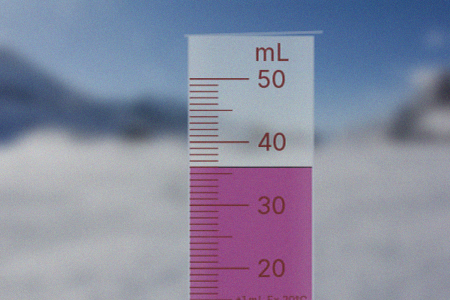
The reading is 36 mL
